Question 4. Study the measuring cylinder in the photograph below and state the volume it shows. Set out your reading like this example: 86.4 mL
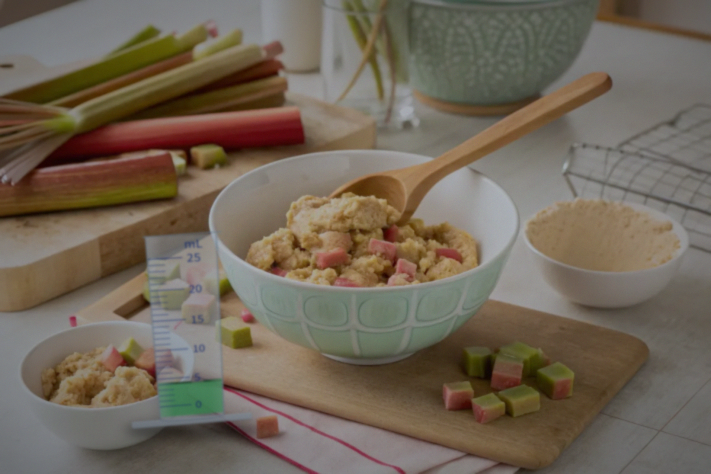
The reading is 4 mL
